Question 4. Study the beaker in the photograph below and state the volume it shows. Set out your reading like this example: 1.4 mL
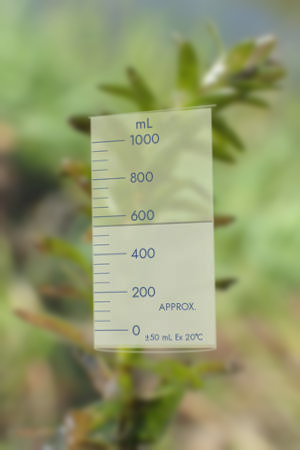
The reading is 550 mL
